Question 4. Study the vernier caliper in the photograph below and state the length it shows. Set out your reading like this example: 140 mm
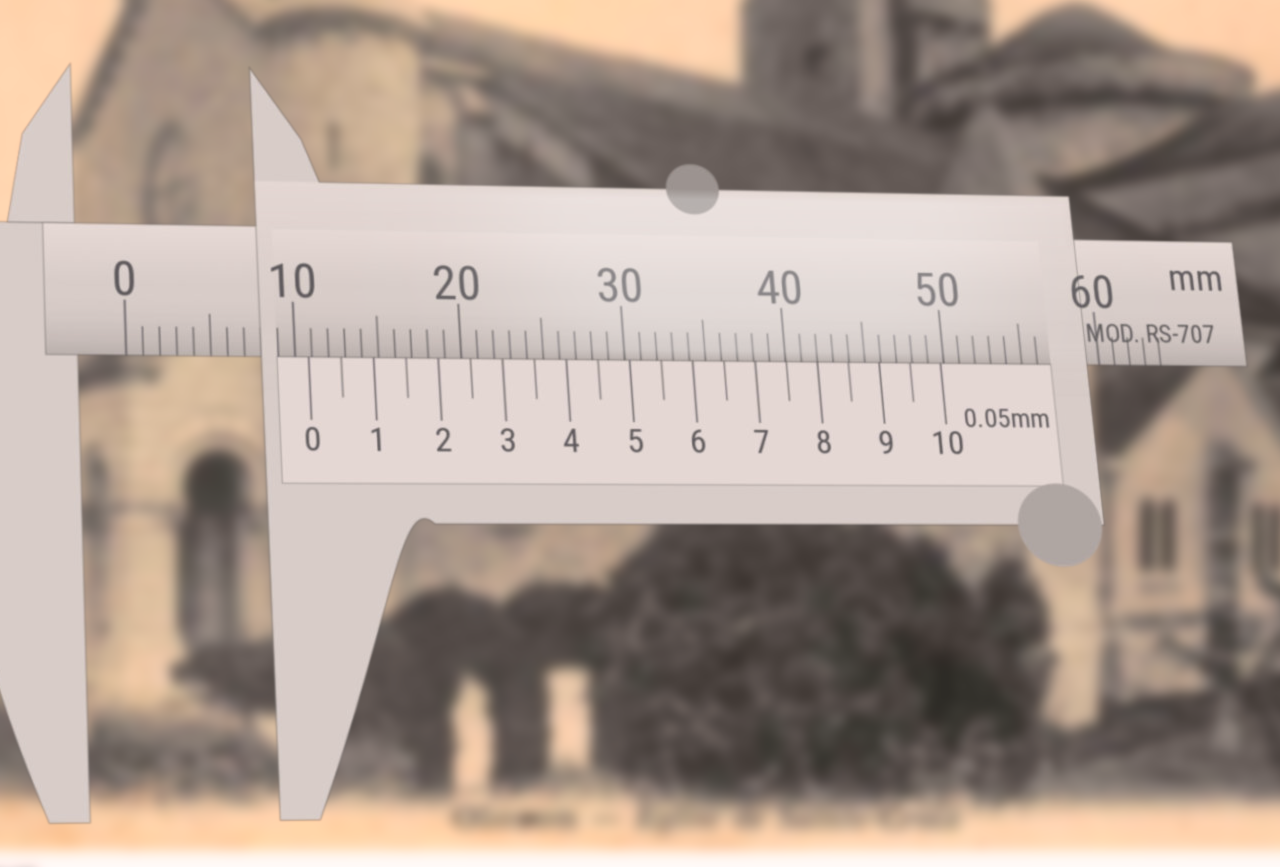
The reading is 10.8 mm
